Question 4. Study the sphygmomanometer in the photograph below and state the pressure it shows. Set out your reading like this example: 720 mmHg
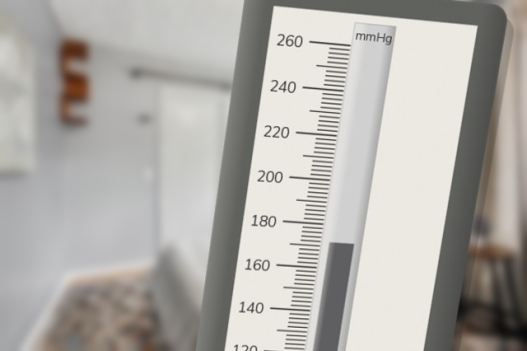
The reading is 172 mmHg
